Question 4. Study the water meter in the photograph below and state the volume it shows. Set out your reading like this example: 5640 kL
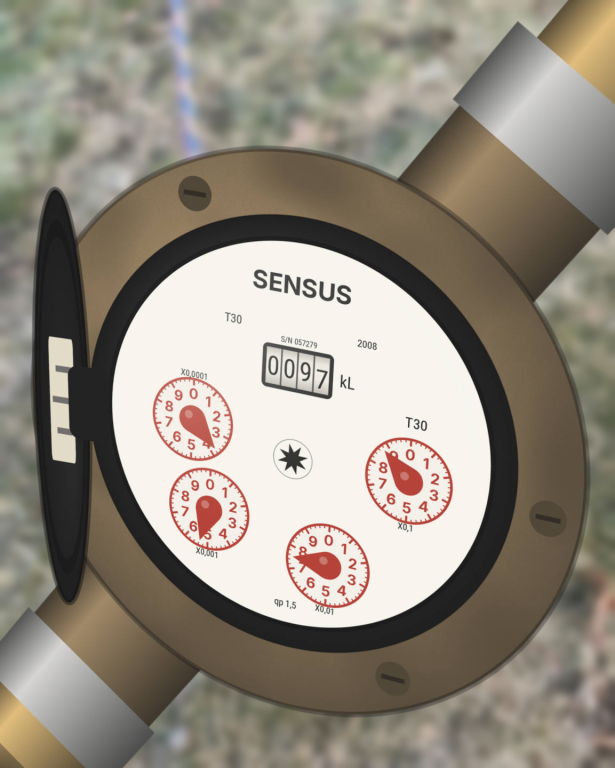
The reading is 96.8753 kL
